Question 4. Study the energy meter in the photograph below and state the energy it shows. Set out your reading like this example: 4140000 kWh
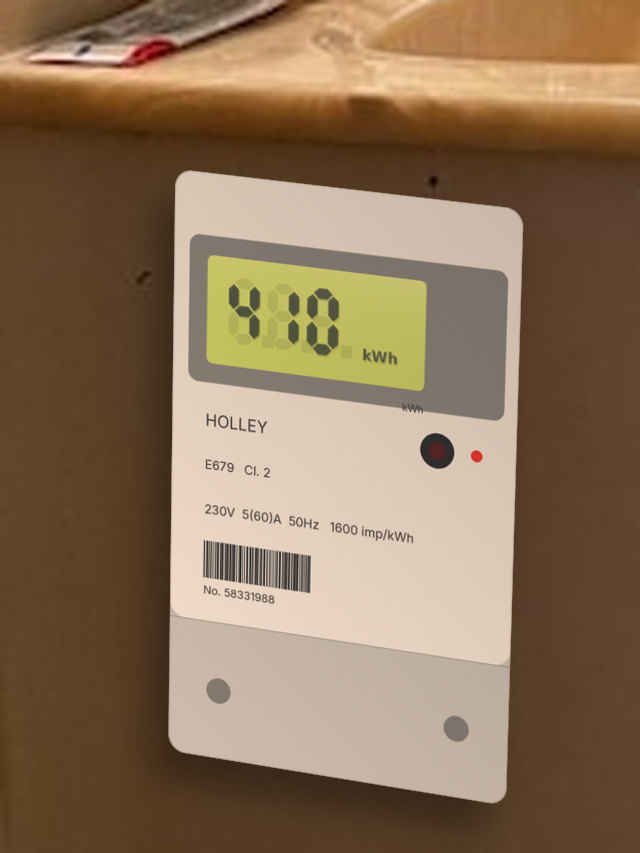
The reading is 410 kWh
